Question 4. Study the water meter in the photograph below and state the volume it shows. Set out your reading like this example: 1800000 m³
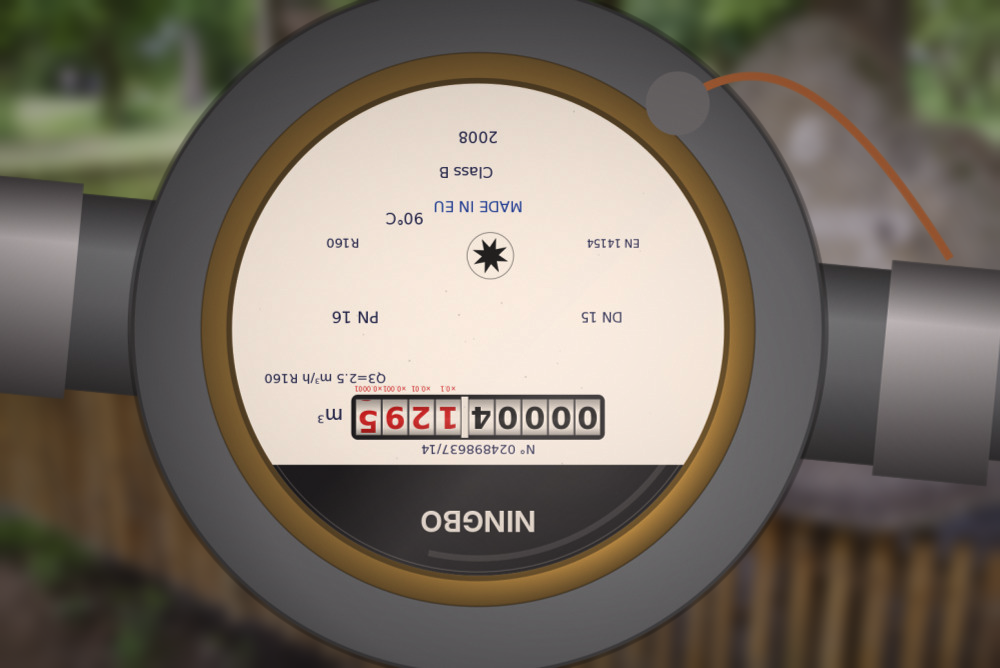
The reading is 4.1295 m³
